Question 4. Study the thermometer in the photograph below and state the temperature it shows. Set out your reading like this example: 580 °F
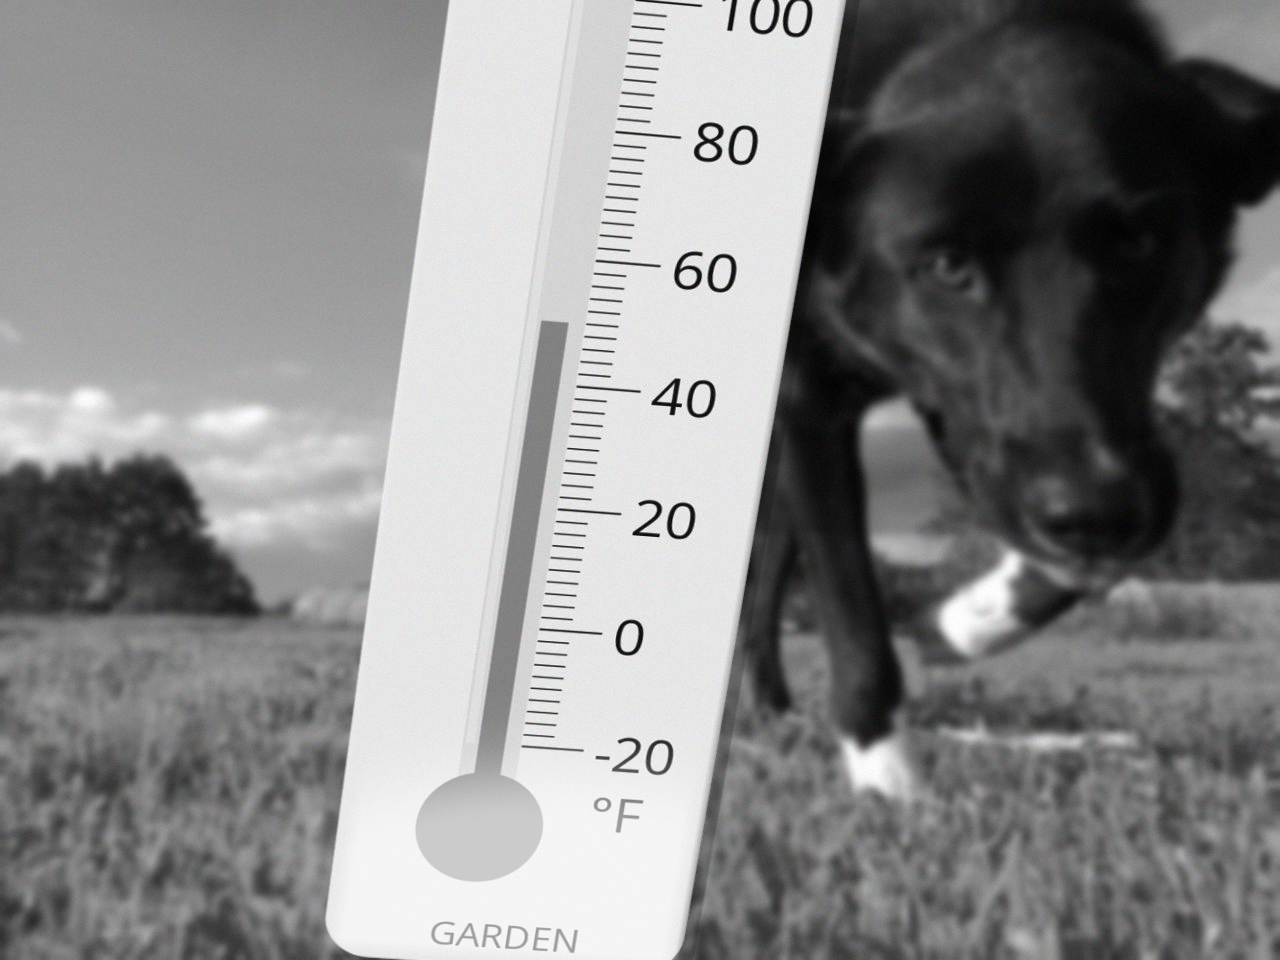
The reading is 50 °F
